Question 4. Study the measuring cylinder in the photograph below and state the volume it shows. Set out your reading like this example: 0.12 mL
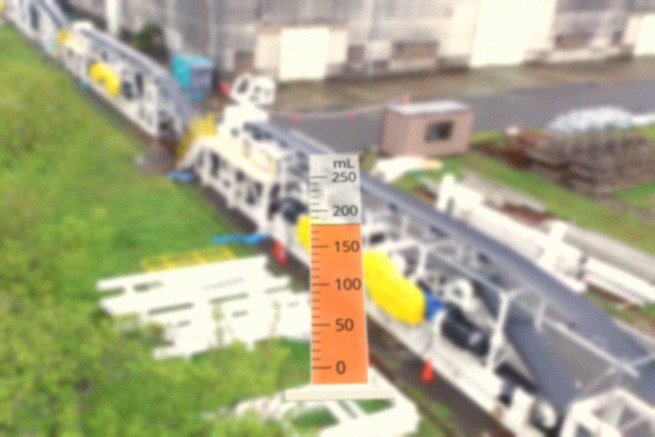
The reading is 180 mL
